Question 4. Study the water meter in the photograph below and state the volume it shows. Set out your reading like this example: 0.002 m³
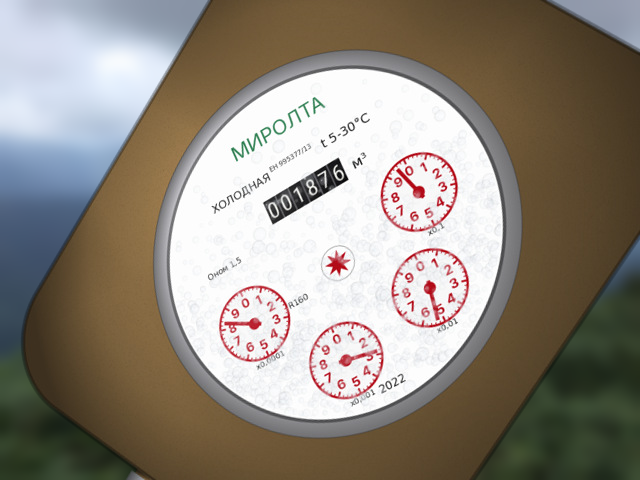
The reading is 1875.9528 m³
